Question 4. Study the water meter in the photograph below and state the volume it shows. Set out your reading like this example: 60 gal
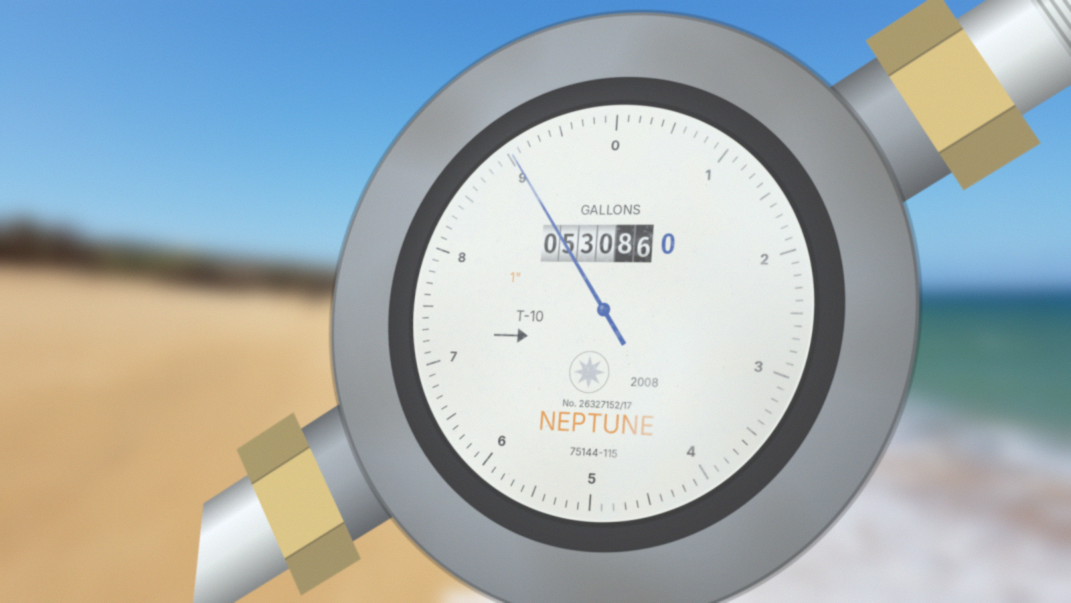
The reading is 530859.0 gal
